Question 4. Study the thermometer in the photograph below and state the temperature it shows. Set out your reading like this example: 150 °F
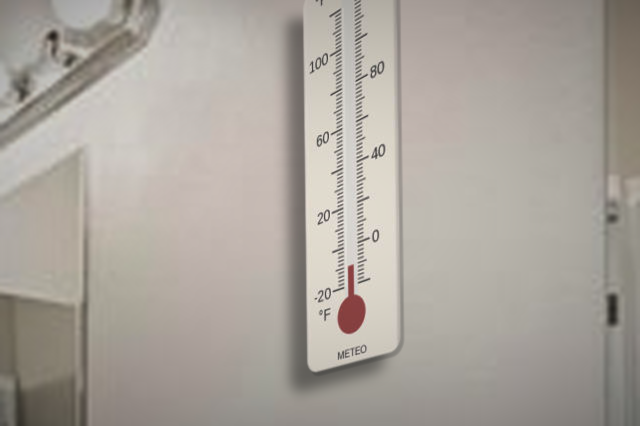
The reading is -10 °F
